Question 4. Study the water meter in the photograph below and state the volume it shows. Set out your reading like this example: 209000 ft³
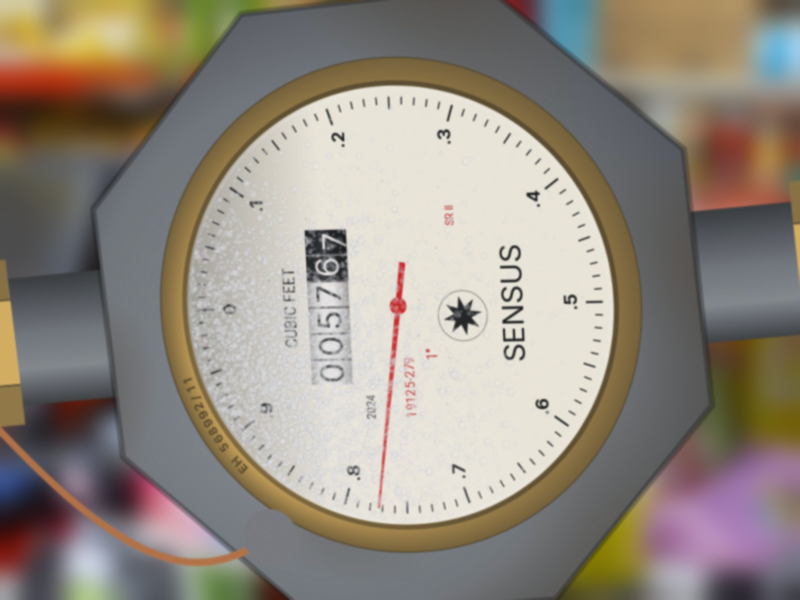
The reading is 5766.77 ft³
